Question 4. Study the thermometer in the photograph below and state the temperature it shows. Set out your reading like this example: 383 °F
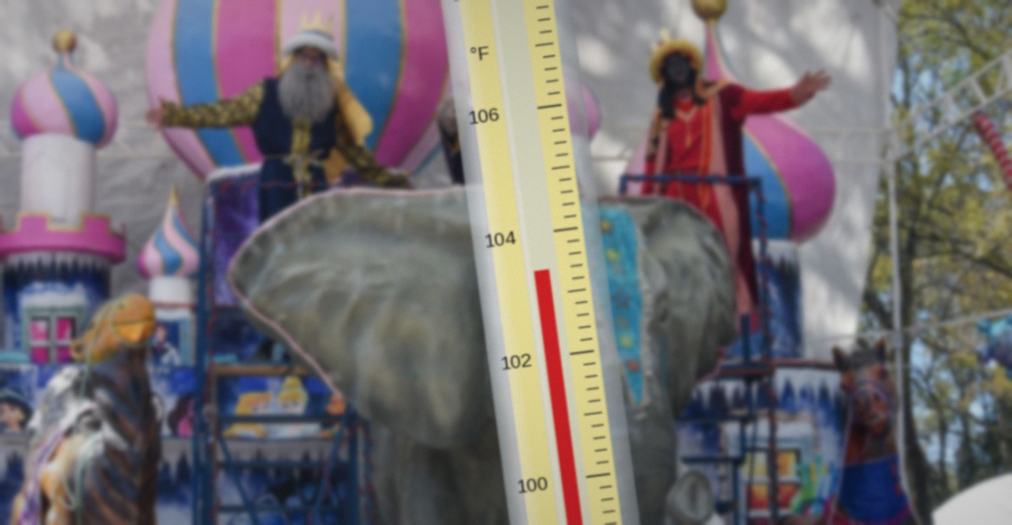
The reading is 103.4 °F
